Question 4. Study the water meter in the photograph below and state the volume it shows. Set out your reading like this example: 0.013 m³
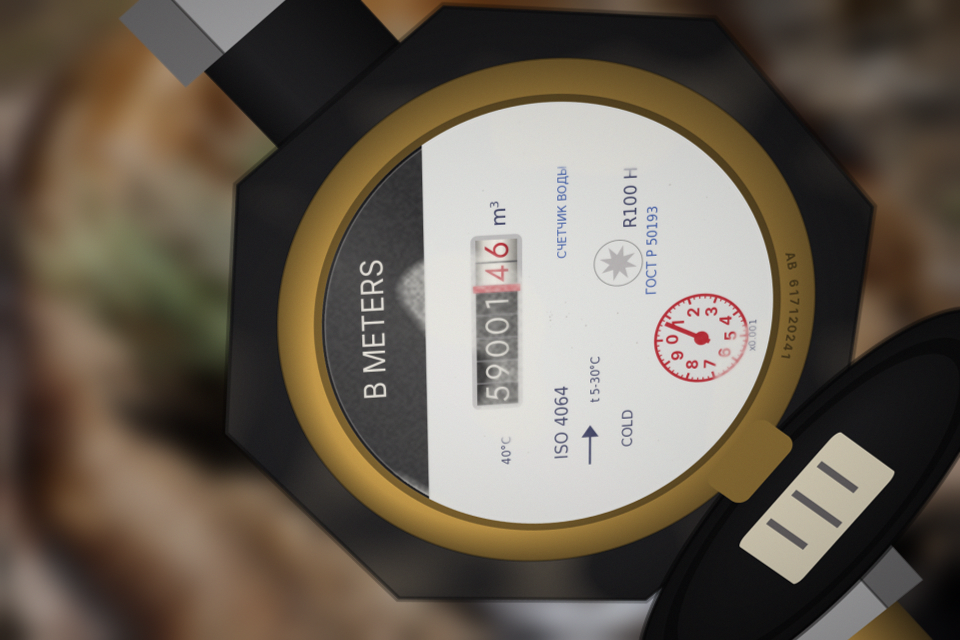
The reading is 59001.460 m³
